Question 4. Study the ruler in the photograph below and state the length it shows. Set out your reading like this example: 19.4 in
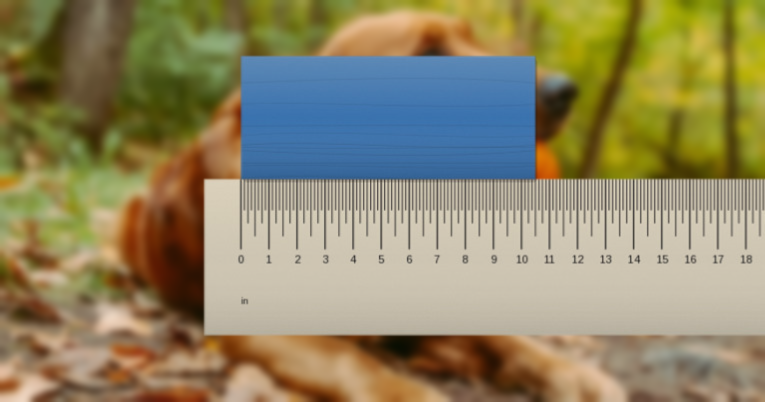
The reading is 10.5 in
